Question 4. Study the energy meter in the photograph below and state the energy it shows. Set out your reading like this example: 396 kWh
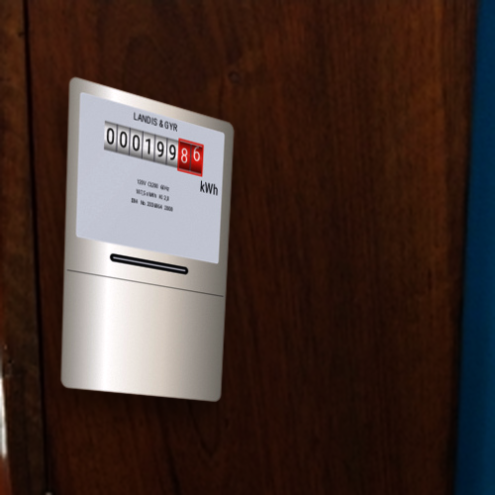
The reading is 199.86 kWh
